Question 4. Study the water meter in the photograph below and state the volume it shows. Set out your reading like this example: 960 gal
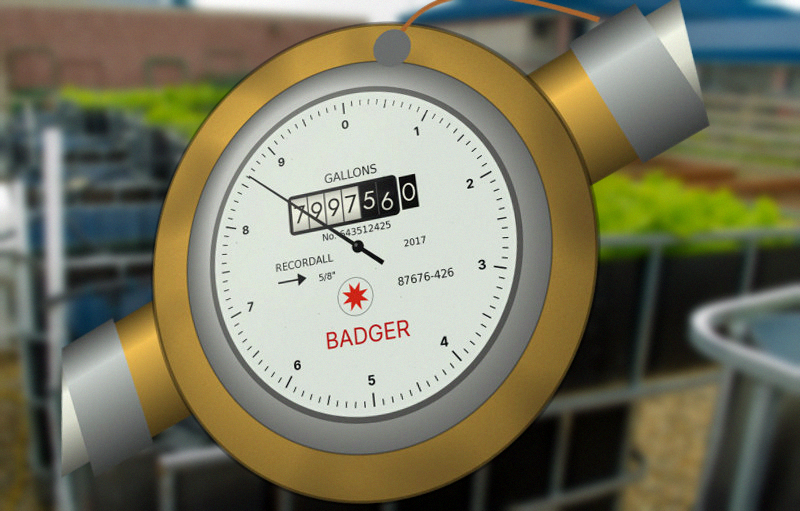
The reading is 7997558.6 gal
